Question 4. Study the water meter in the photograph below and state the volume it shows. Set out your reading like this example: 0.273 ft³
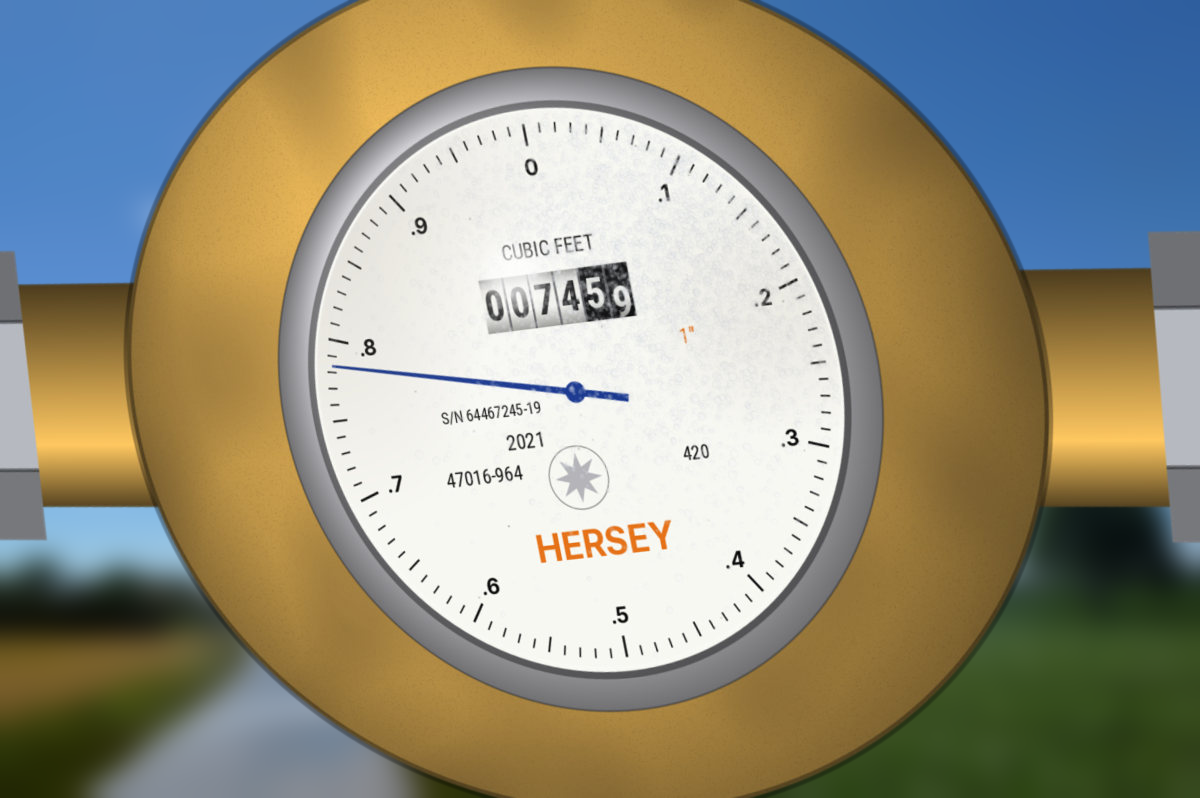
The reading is 7458.78 ft³
